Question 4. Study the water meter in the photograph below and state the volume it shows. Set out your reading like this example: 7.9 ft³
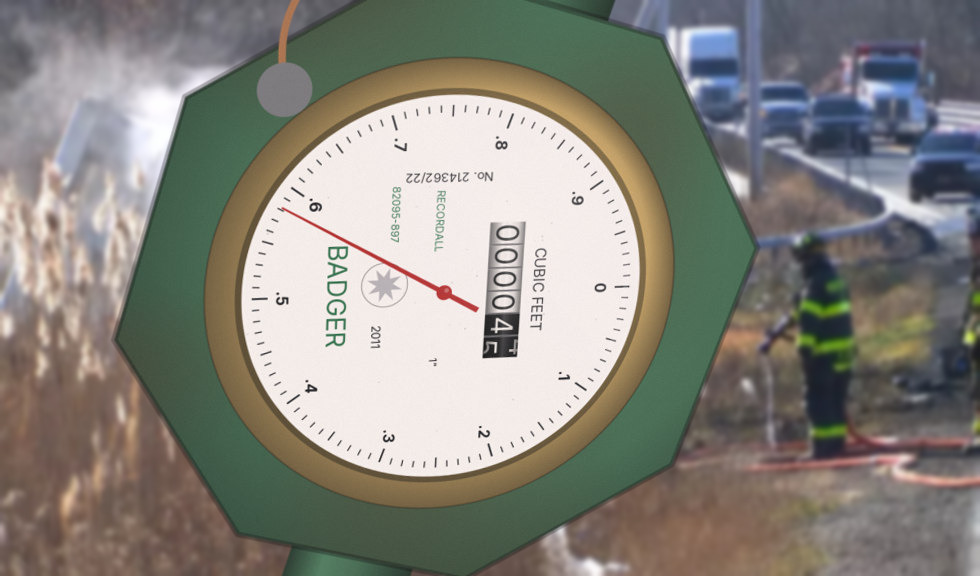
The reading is 44.58 ft³
